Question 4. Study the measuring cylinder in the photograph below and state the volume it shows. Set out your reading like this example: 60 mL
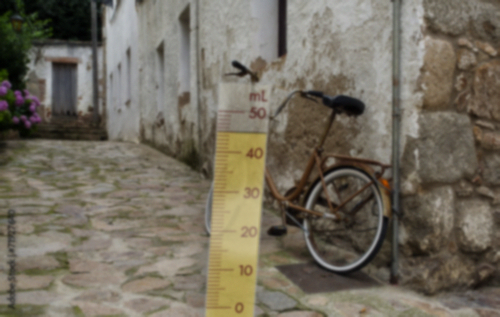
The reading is 45 mL
